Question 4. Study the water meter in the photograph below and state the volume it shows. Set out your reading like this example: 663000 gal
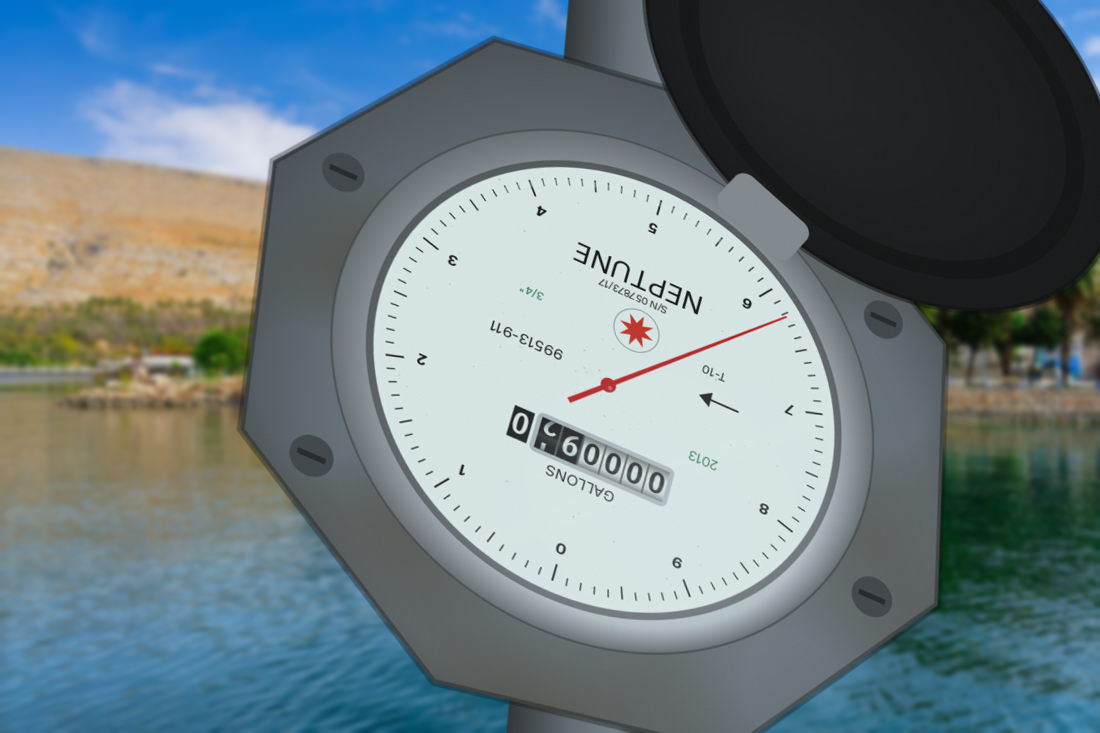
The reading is 916.2 gal
